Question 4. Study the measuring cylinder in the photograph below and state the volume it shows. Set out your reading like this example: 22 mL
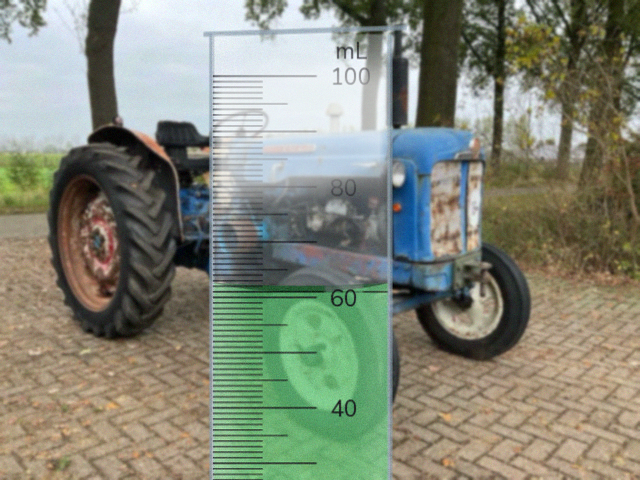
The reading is 61 mL
